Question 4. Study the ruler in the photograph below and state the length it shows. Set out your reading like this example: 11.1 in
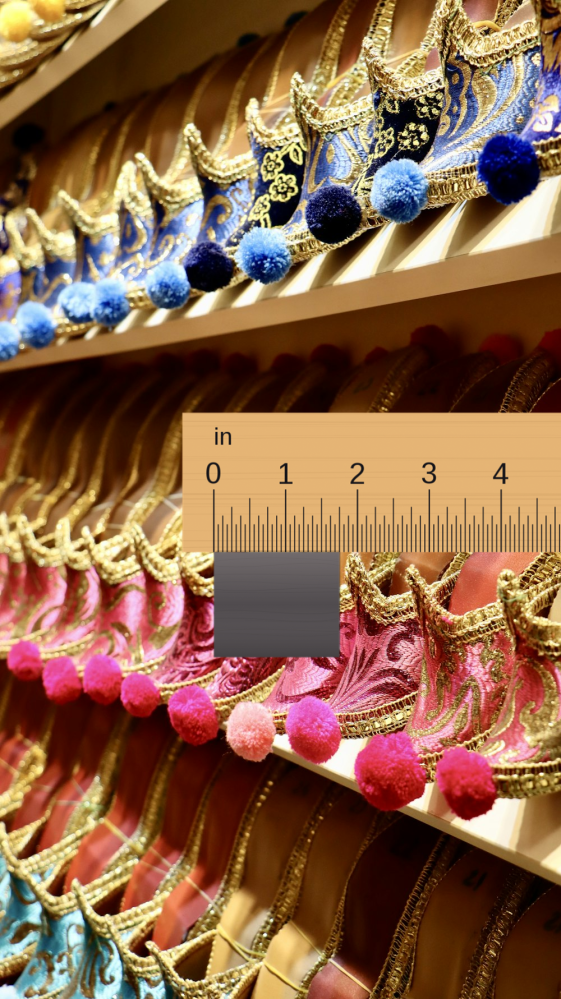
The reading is 1.75 in
